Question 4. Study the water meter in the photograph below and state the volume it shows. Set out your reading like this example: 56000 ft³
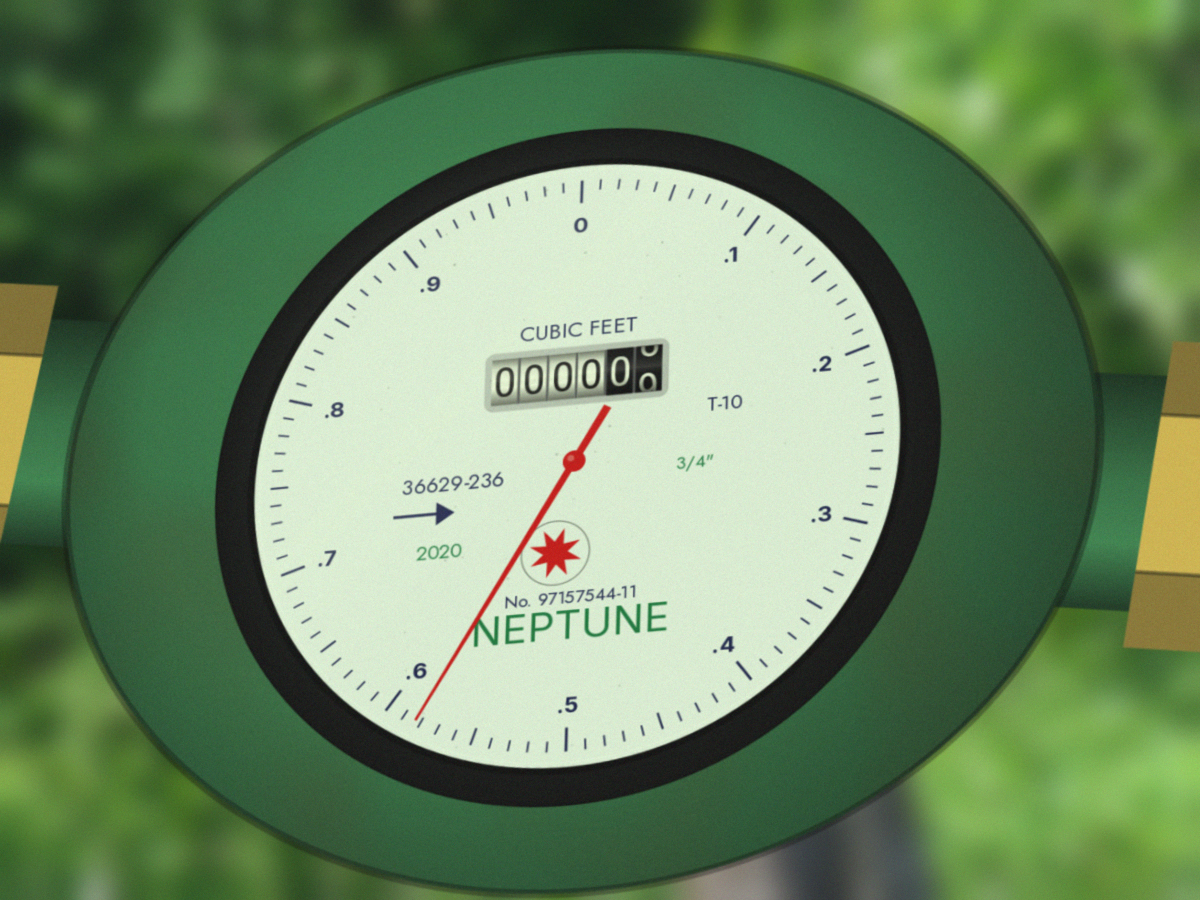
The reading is 8.58 ft³
